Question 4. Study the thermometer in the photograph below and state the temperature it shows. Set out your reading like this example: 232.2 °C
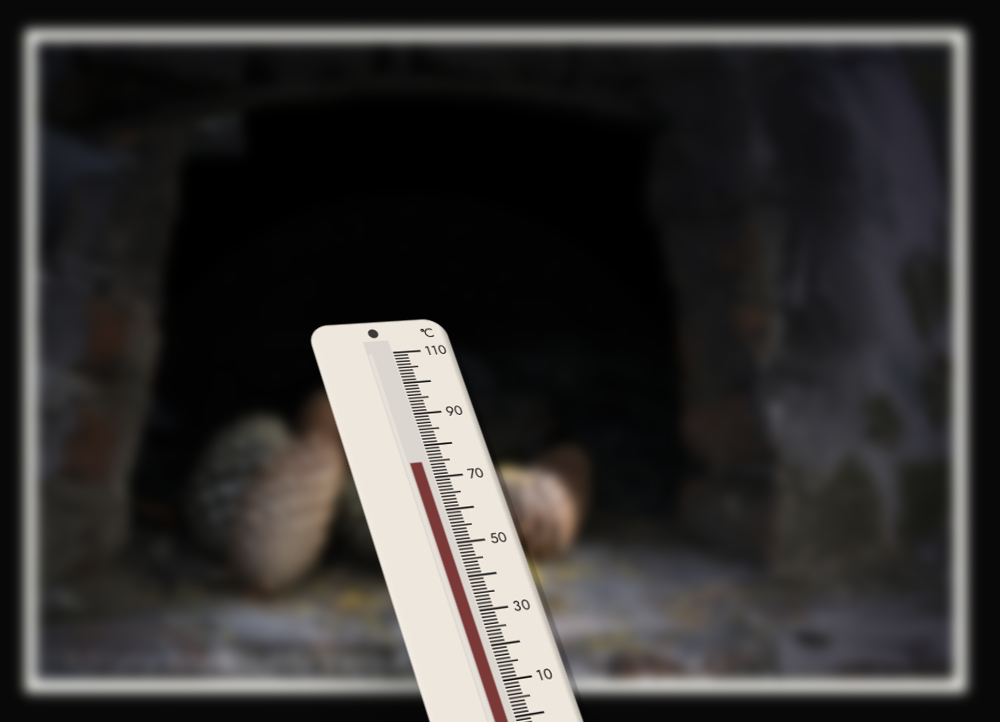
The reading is 75 °C
